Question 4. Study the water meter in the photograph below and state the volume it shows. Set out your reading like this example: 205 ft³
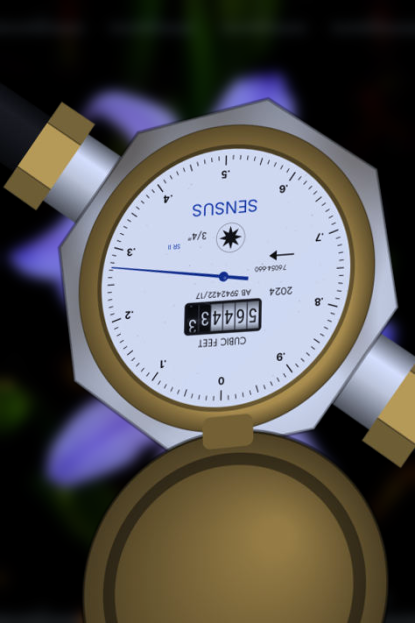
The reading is 564433.27 ft³
